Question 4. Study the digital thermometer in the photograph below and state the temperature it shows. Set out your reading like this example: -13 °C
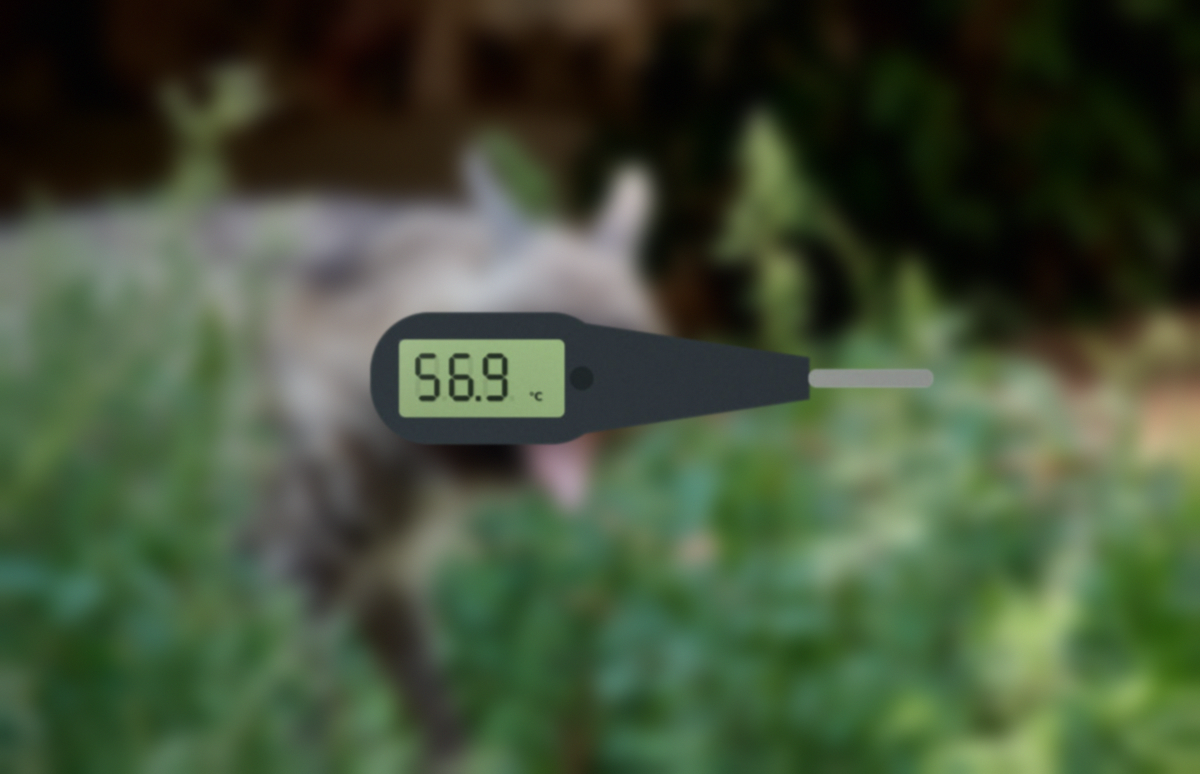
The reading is 56.9 °C
